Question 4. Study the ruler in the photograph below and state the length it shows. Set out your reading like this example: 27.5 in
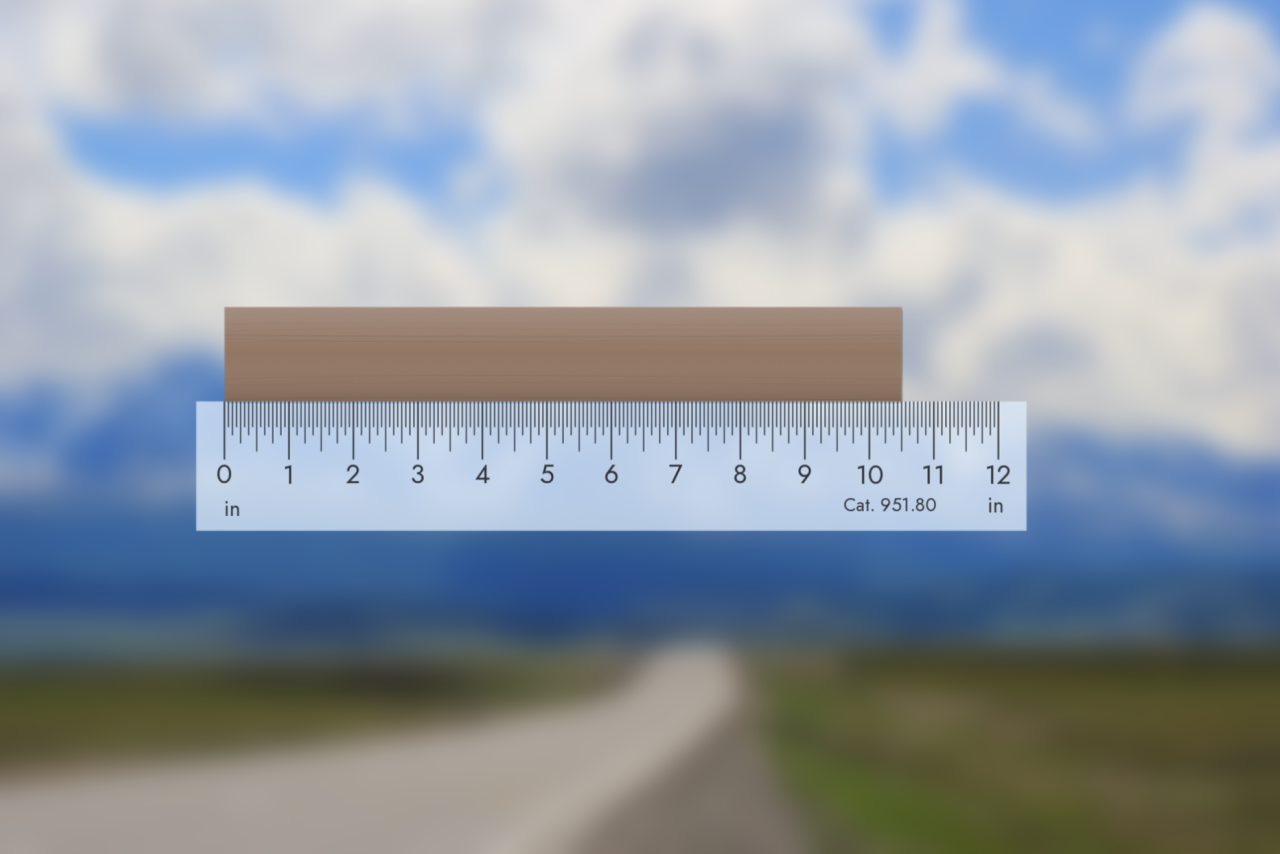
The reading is 10.5 in
